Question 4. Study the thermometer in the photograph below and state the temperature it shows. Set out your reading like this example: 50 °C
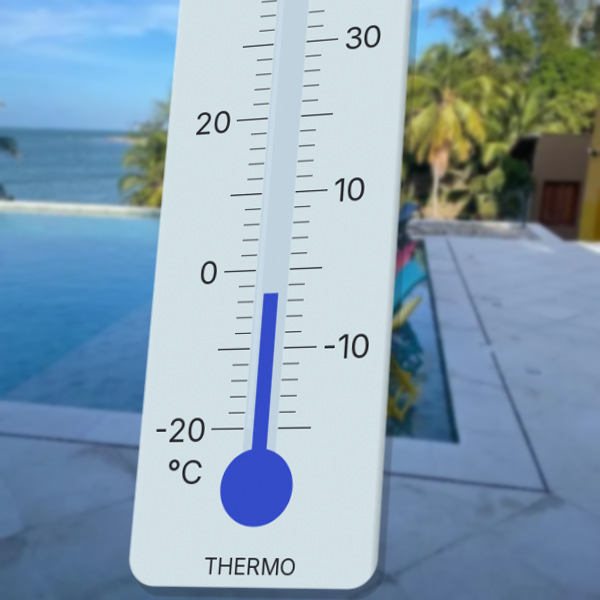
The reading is -3 °C
